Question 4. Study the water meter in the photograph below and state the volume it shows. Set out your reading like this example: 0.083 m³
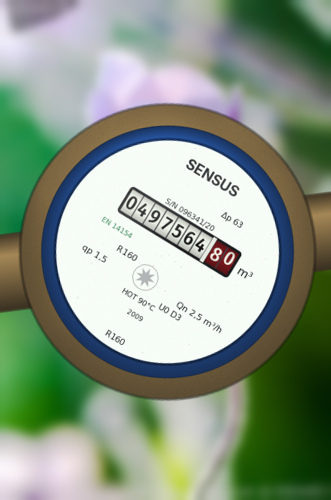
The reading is 497564.80 m³
